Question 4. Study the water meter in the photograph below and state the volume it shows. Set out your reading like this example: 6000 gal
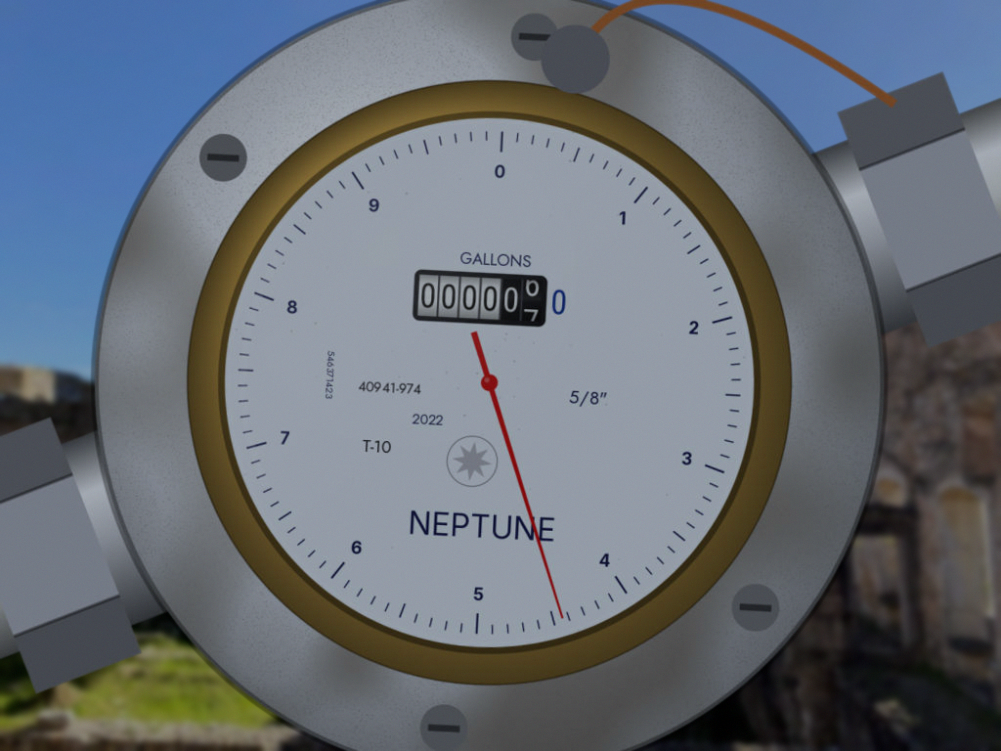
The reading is 64.4 gal
